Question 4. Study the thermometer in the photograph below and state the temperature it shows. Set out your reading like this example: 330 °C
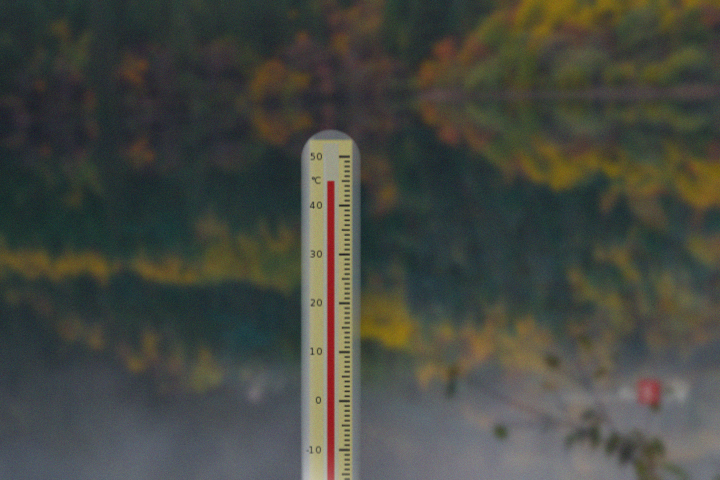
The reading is 45 °C
